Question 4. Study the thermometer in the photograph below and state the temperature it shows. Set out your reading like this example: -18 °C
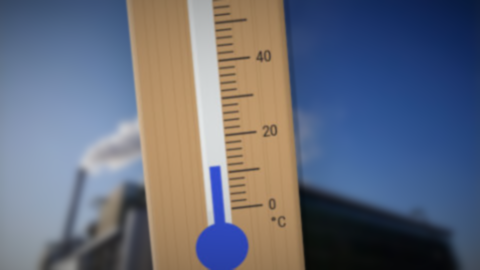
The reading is 12 °C
